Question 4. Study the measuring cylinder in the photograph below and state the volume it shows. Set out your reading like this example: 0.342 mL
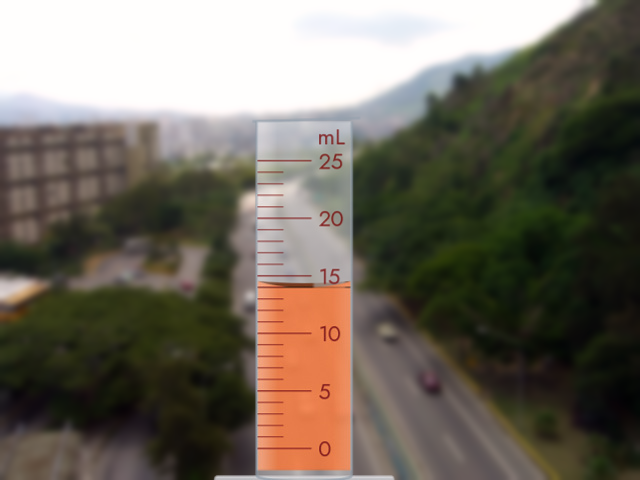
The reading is 14 mL
